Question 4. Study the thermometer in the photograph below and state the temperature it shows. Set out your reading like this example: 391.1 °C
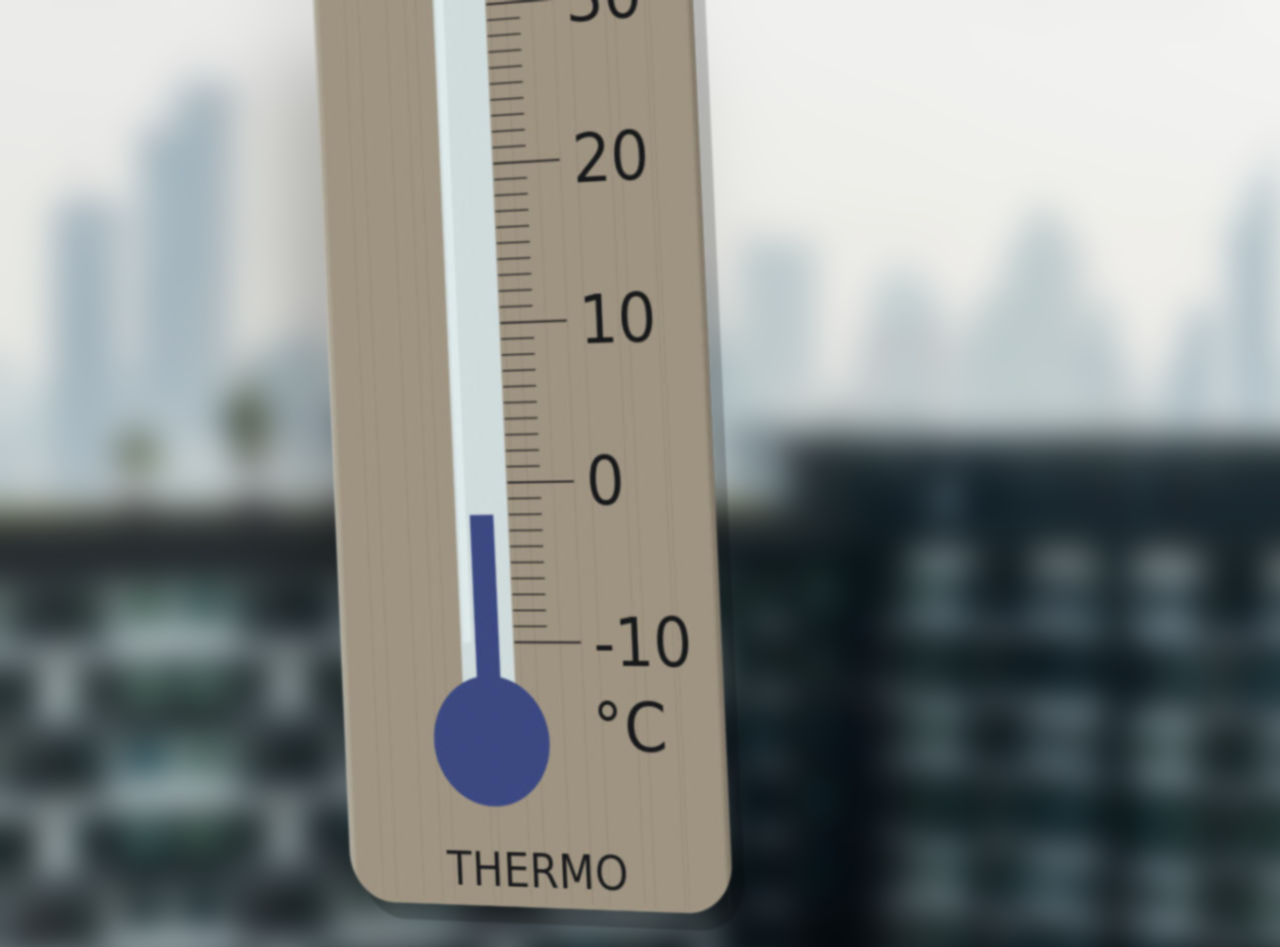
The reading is -2 °C
